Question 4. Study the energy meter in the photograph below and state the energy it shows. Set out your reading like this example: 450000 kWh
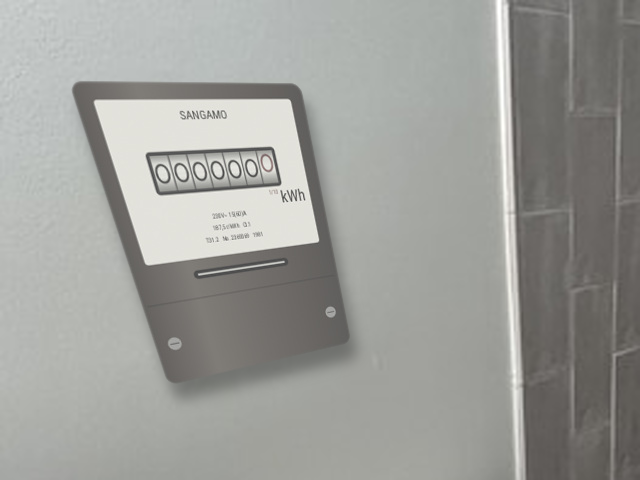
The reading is 0.0 kWh
